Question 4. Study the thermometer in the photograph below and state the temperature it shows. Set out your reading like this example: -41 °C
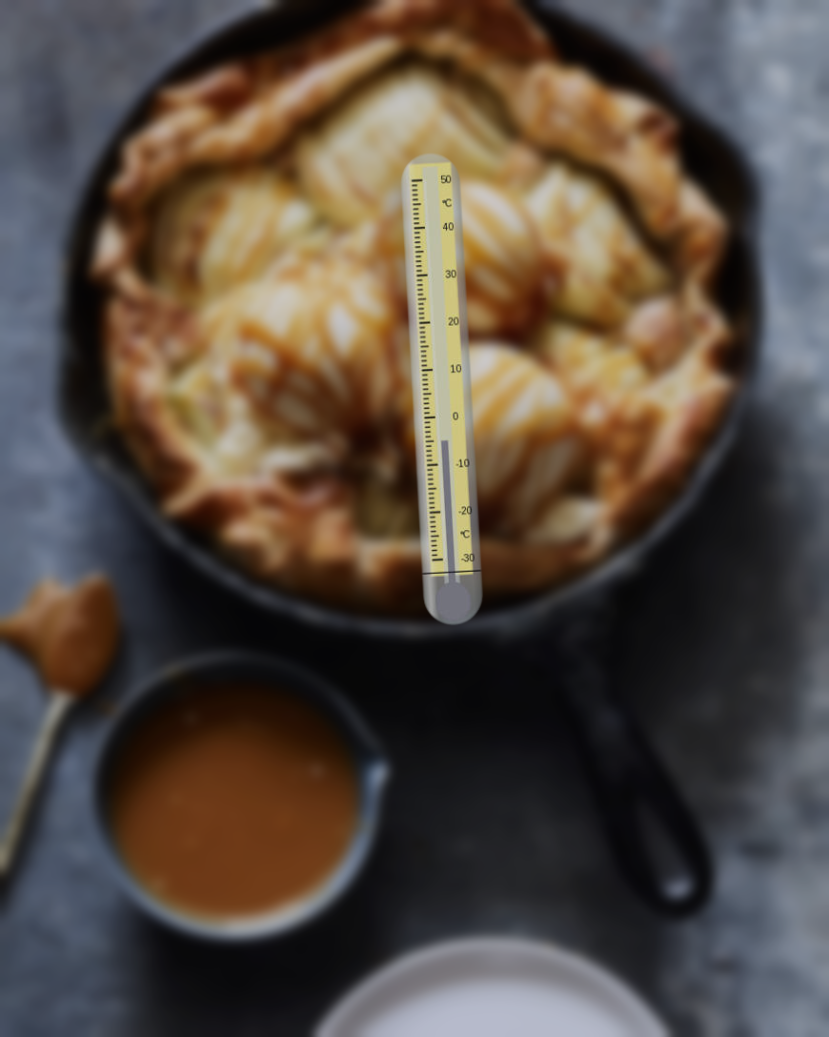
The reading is -5 °C
